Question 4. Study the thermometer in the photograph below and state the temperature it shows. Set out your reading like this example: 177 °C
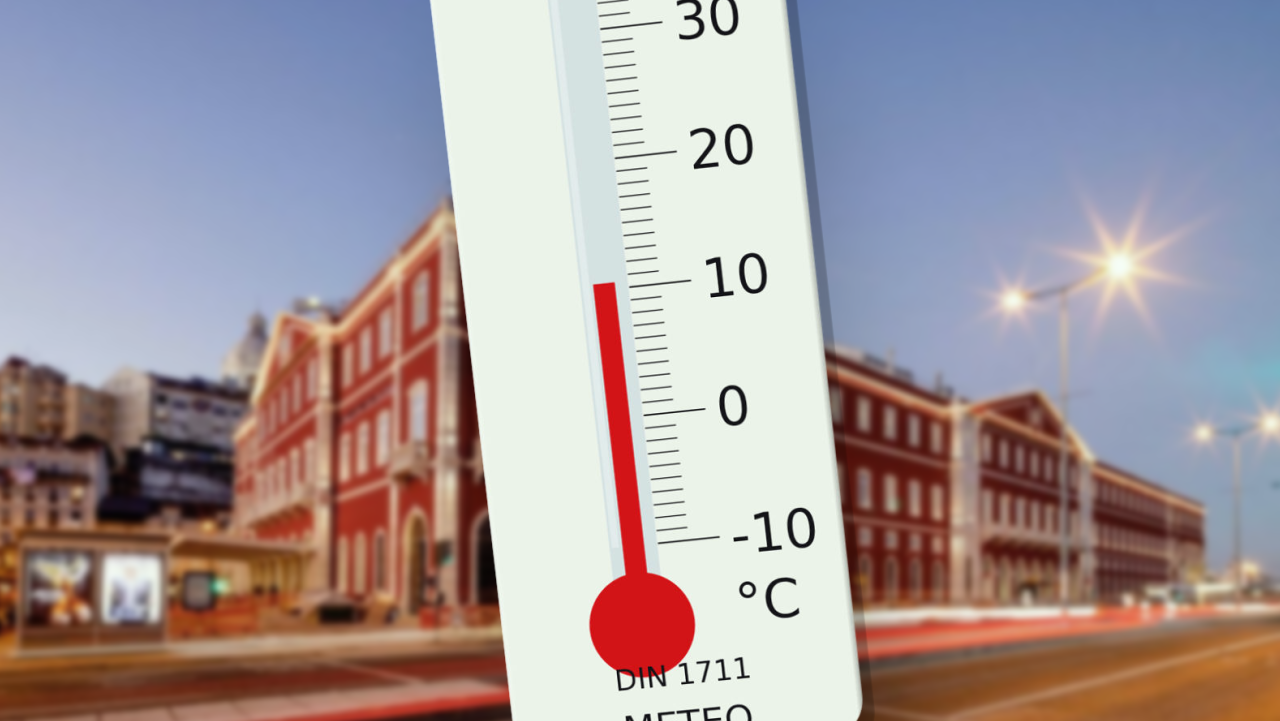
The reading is 10.5 °C
